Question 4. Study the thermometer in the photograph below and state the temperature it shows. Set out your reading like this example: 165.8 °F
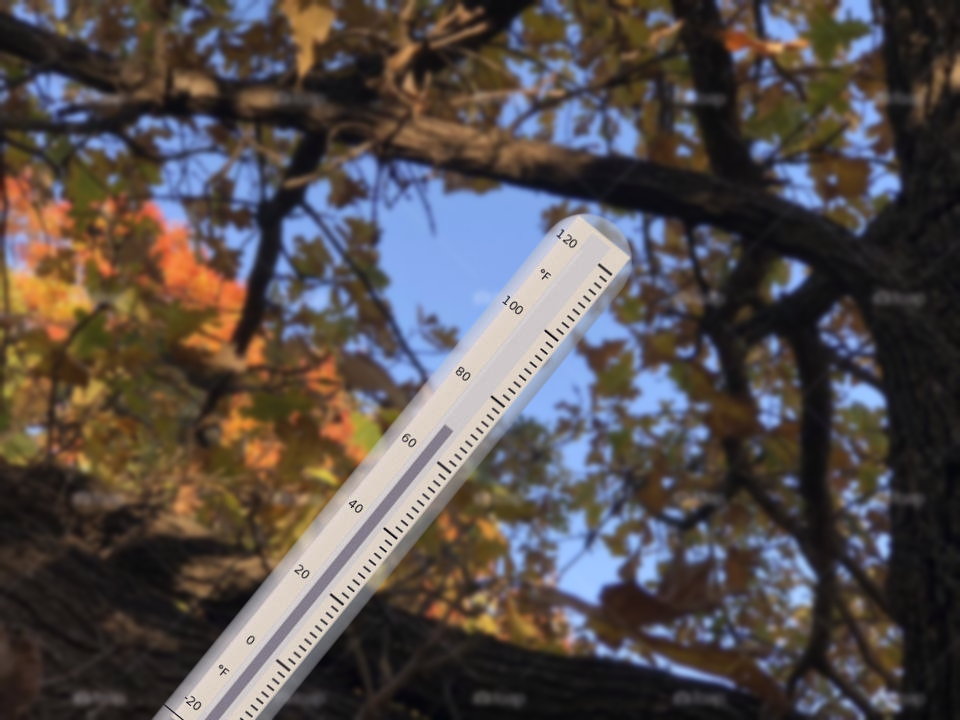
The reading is 68 °F
